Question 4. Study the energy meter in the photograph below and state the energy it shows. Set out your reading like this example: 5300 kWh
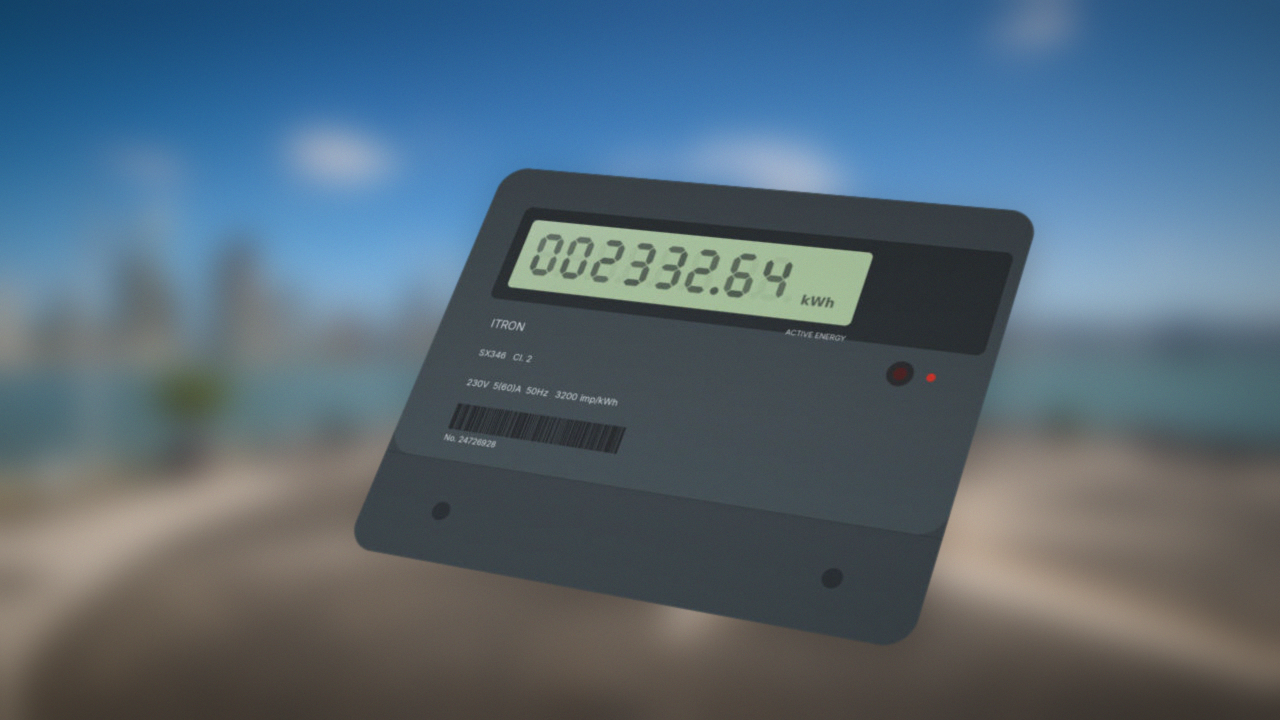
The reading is 2332.64 kWh
